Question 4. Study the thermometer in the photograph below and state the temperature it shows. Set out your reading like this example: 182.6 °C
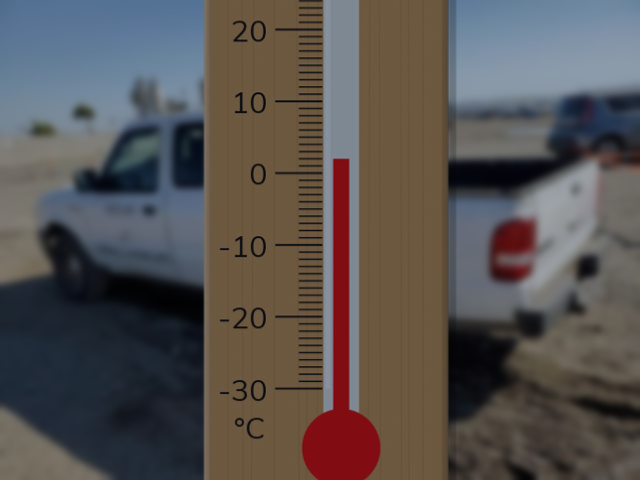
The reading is 2 °C
